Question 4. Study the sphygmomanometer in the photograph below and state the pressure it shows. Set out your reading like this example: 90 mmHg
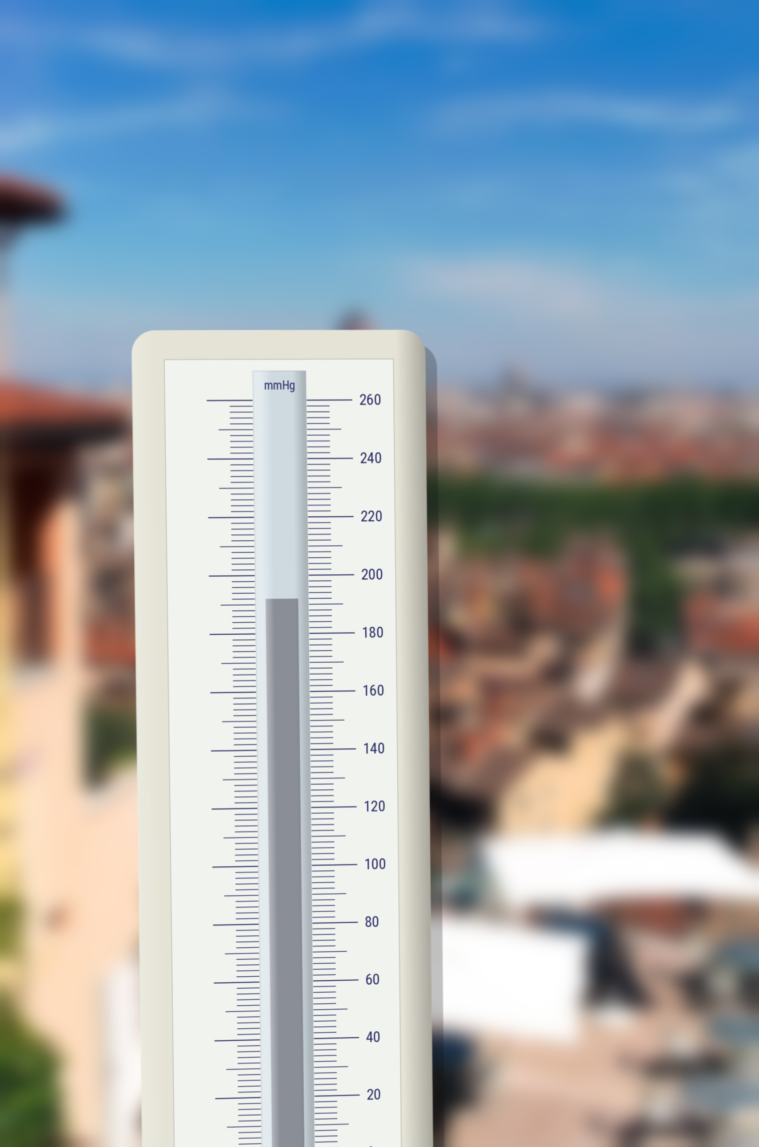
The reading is 192 mmHg
